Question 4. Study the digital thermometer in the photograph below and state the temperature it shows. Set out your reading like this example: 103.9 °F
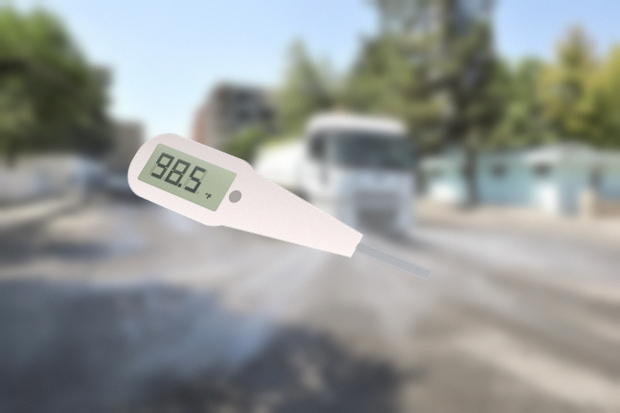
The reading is 98.5 °F
